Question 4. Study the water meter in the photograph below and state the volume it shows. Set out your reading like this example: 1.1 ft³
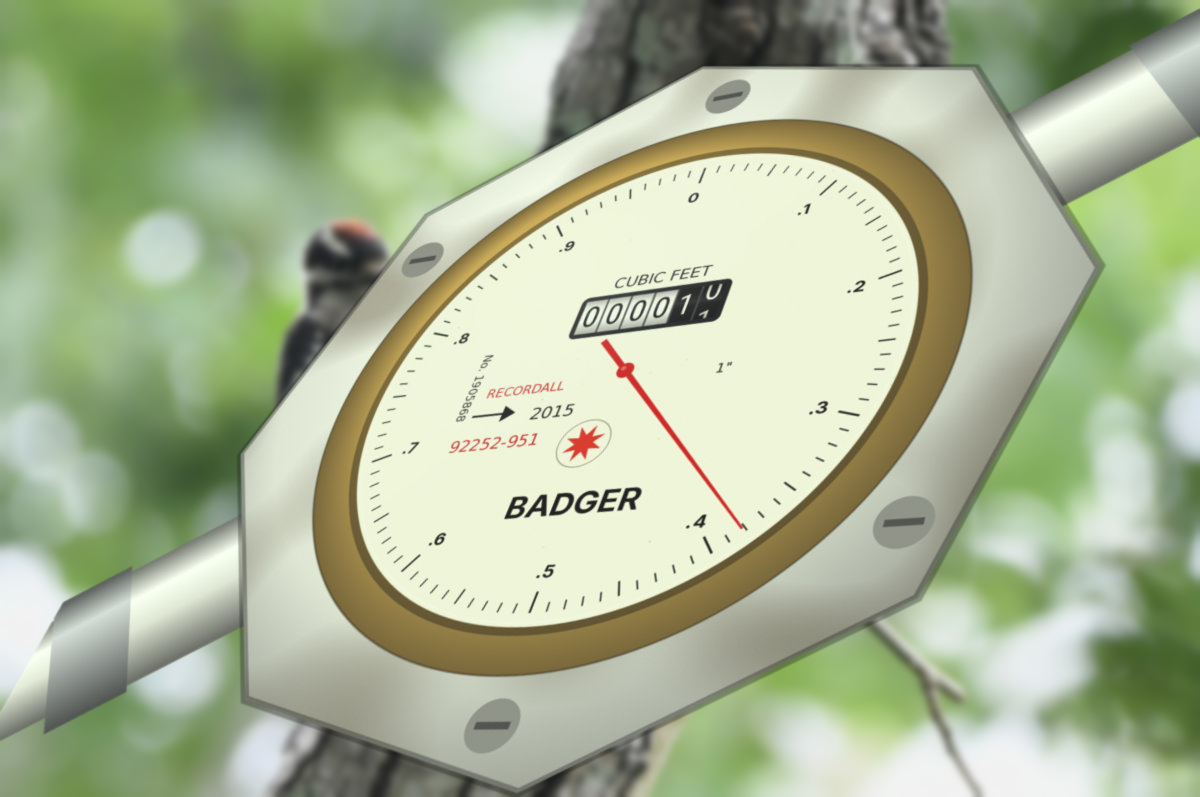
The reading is 10.38 ft³
